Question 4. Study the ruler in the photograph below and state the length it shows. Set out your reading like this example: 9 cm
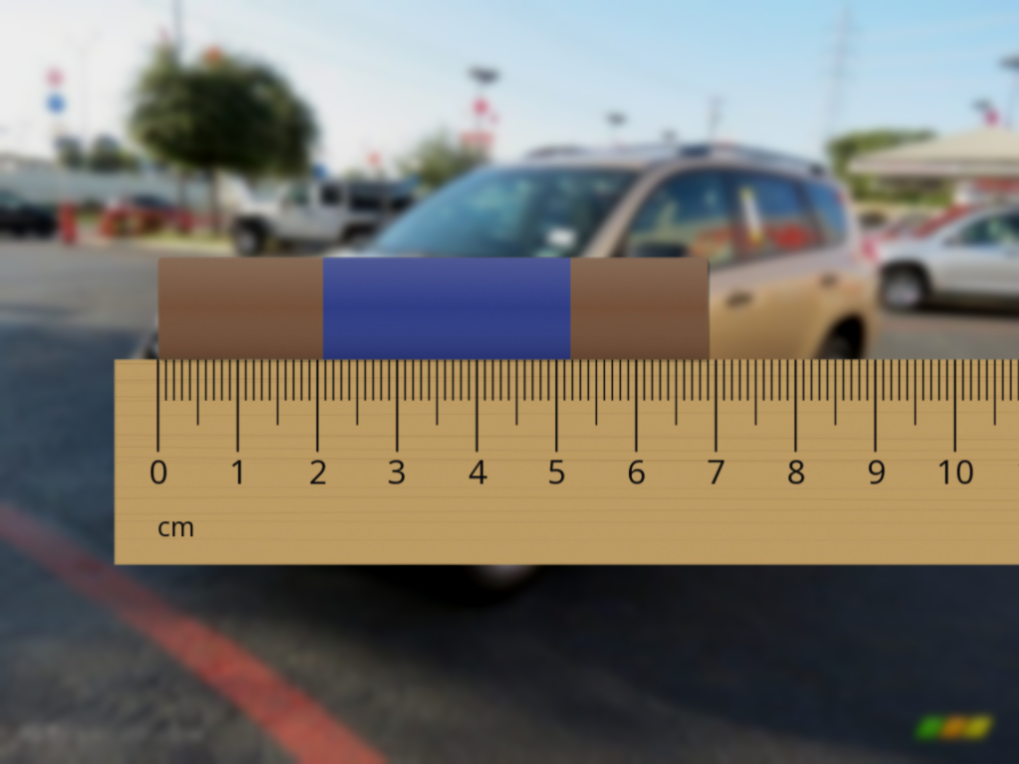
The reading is 6.9 cm
